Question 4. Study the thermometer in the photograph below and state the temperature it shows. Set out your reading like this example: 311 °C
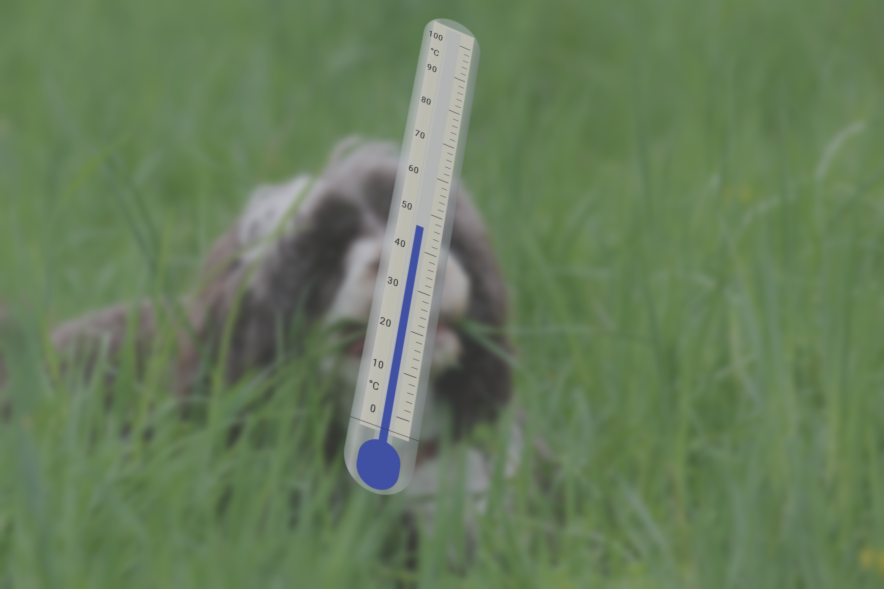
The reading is 46 °C
